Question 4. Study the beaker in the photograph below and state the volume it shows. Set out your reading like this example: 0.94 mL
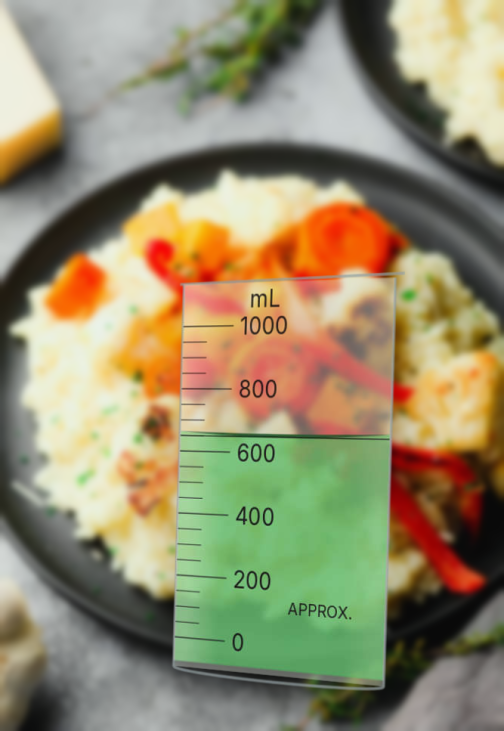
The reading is 650 mL
